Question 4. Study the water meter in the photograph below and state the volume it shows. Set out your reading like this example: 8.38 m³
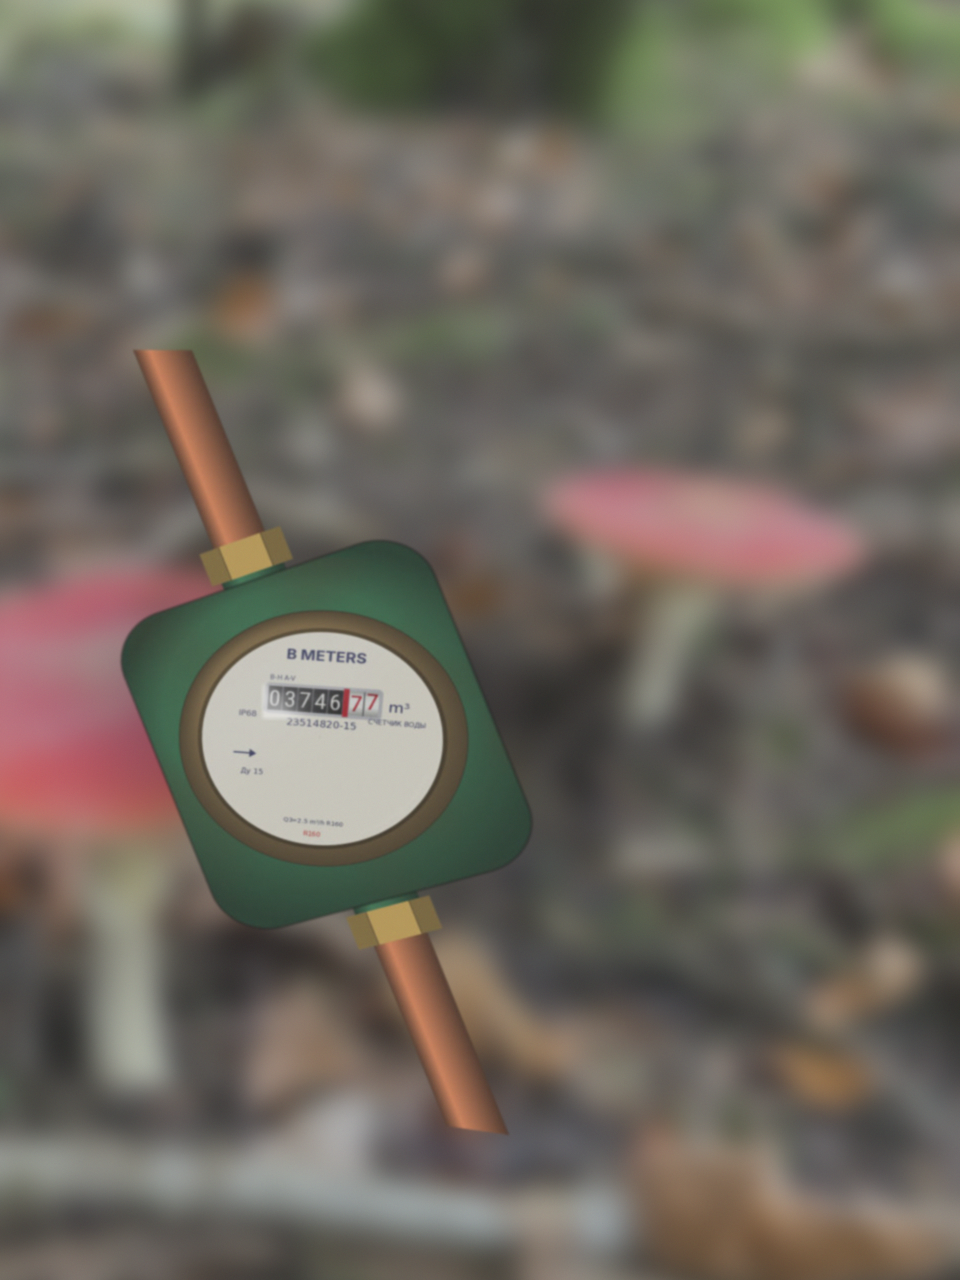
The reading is 3746.77 m³
